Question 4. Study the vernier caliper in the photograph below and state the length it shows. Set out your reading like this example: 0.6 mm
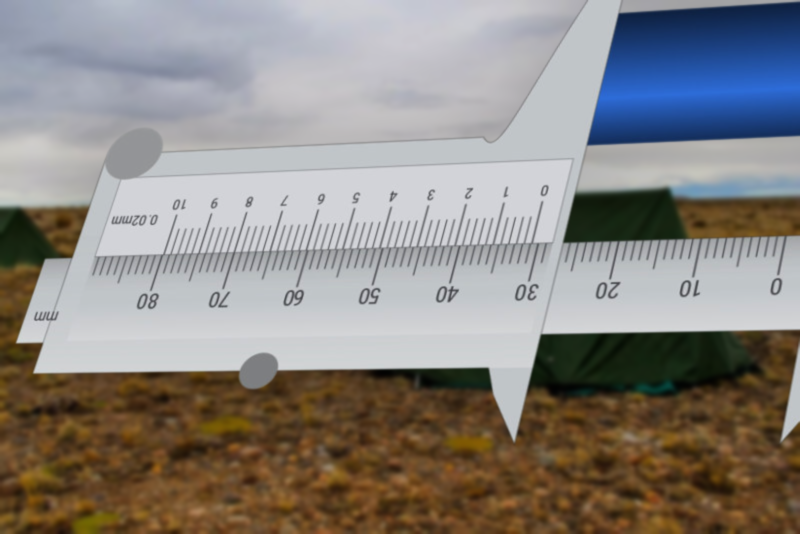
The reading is 30.8 mm
